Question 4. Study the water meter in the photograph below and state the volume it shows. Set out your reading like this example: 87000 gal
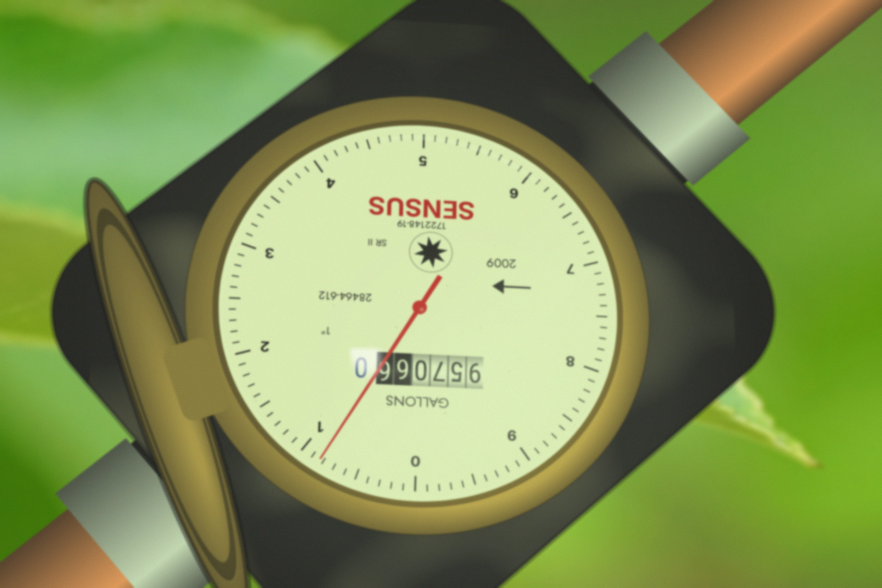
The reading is 9570660.8 gal
